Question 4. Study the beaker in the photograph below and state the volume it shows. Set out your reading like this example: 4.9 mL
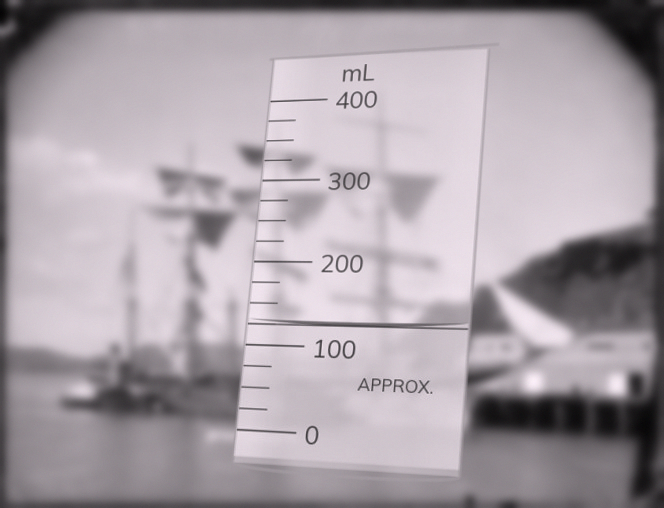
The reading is 125 mL
